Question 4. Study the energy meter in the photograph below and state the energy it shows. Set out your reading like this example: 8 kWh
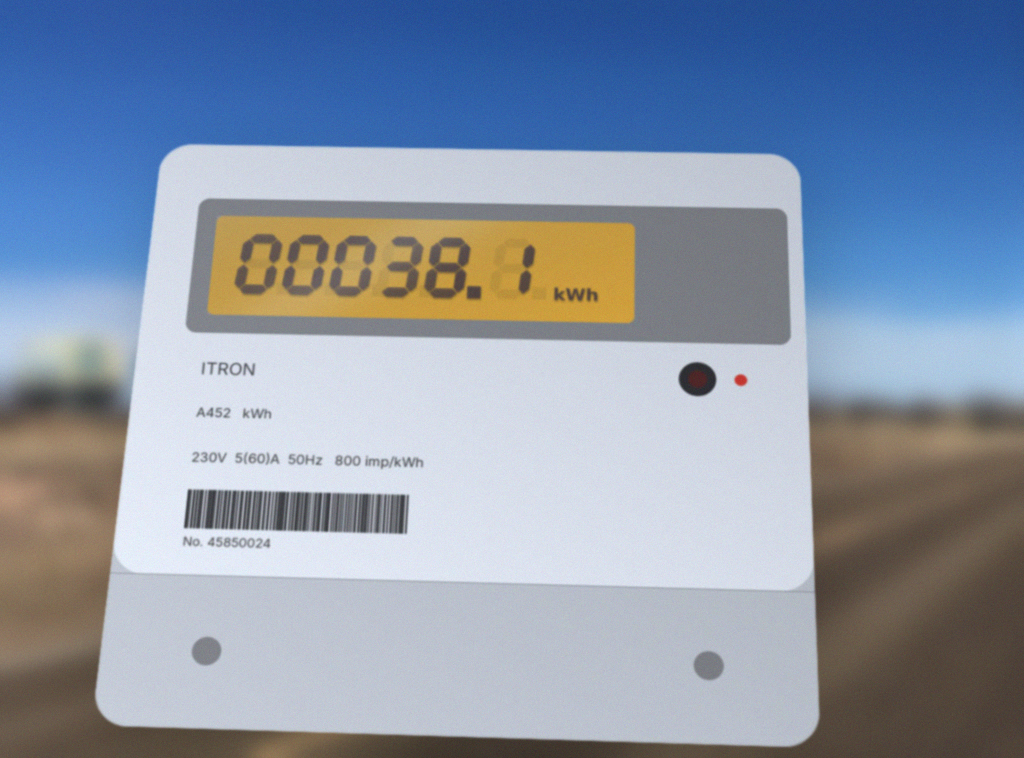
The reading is 38.1 kWh
